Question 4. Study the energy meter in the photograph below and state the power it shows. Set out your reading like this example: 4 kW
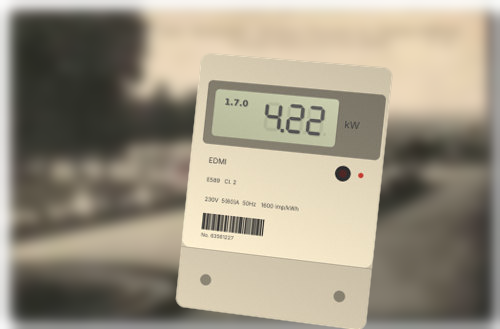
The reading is 4.22 kW
